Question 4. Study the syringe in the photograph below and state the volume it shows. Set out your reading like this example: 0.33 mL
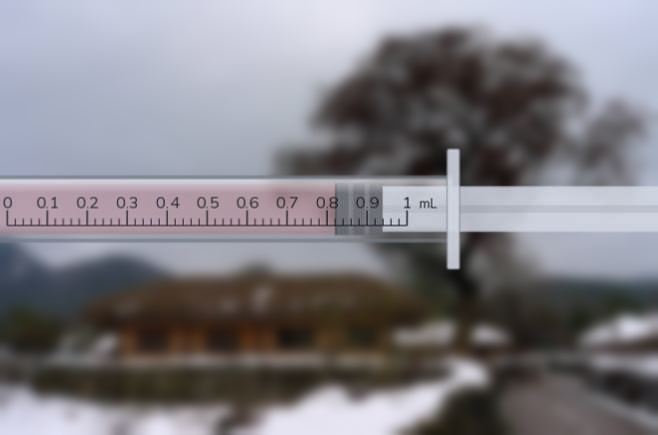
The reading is 0.82 mL
